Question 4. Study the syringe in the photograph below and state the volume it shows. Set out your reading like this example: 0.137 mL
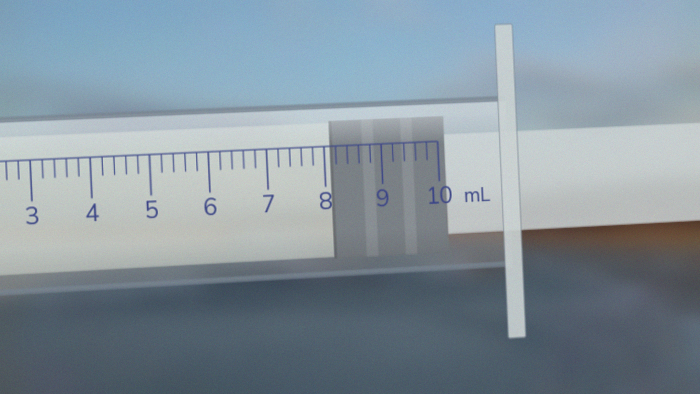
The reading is 8.1 mL
